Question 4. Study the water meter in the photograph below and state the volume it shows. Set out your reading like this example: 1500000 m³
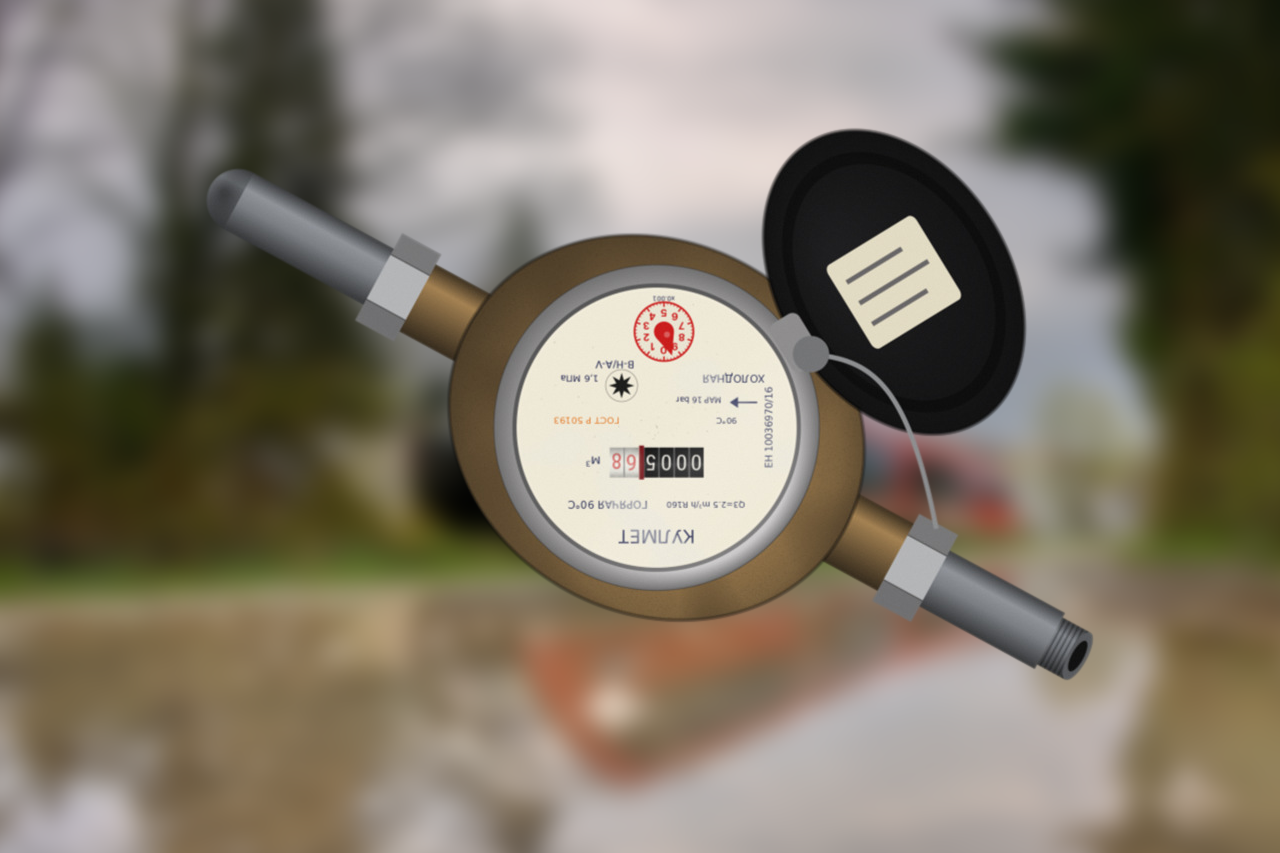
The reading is 5.679 m³
